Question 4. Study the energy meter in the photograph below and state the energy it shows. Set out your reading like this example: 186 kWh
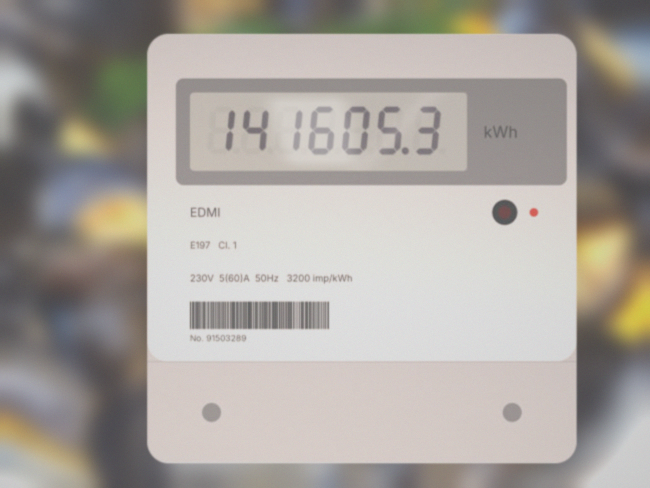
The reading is 141605.3 kWh
